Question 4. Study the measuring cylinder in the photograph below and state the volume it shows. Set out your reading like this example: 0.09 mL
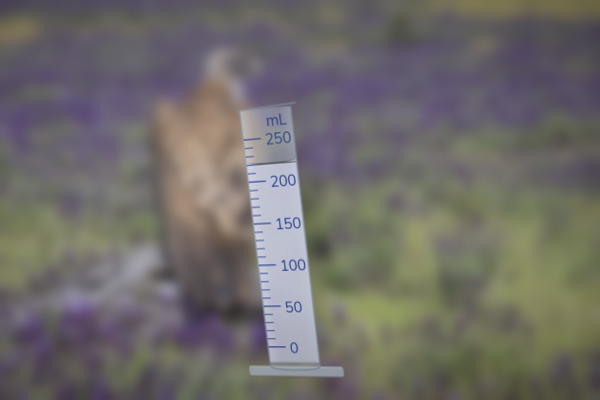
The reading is 220 mL
